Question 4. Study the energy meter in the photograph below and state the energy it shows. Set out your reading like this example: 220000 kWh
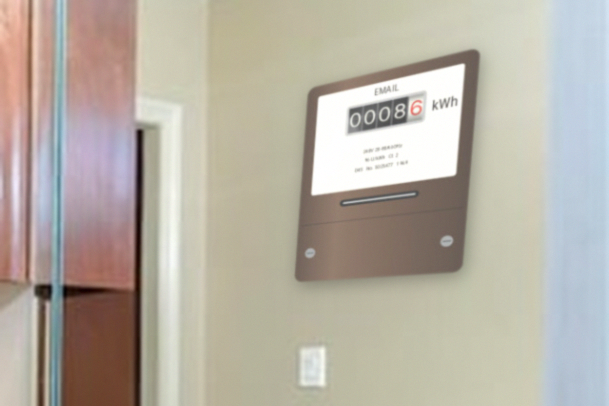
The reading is 8.6 kWh
